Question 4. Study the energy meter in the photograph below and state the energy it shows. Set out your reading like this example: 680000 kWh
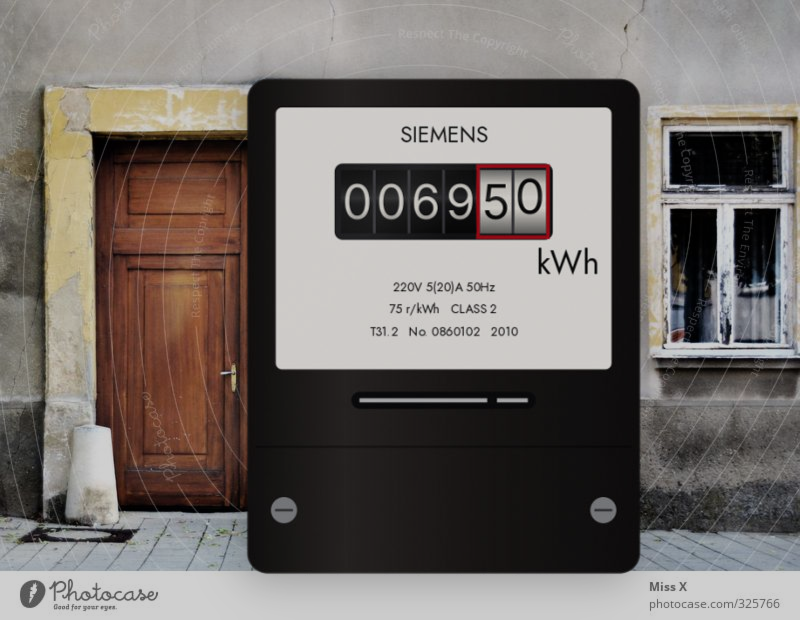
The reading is 69.50 kWh
